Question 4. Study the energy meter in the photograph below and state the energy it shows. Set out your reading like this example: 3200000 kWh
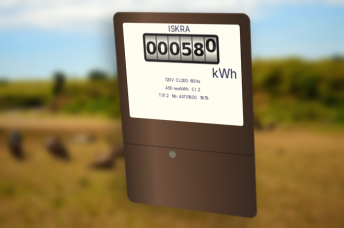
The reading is 580 kWh
